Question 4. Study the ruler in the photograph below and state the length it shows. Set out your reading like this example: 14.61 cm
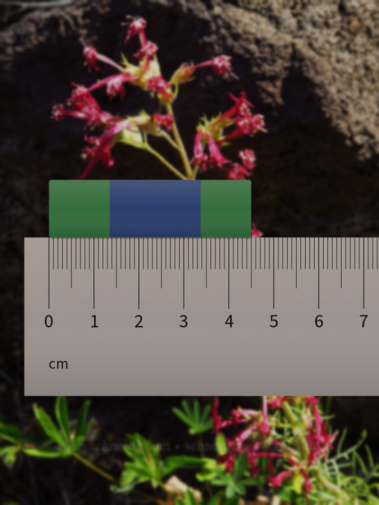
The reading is 4.5 cm
